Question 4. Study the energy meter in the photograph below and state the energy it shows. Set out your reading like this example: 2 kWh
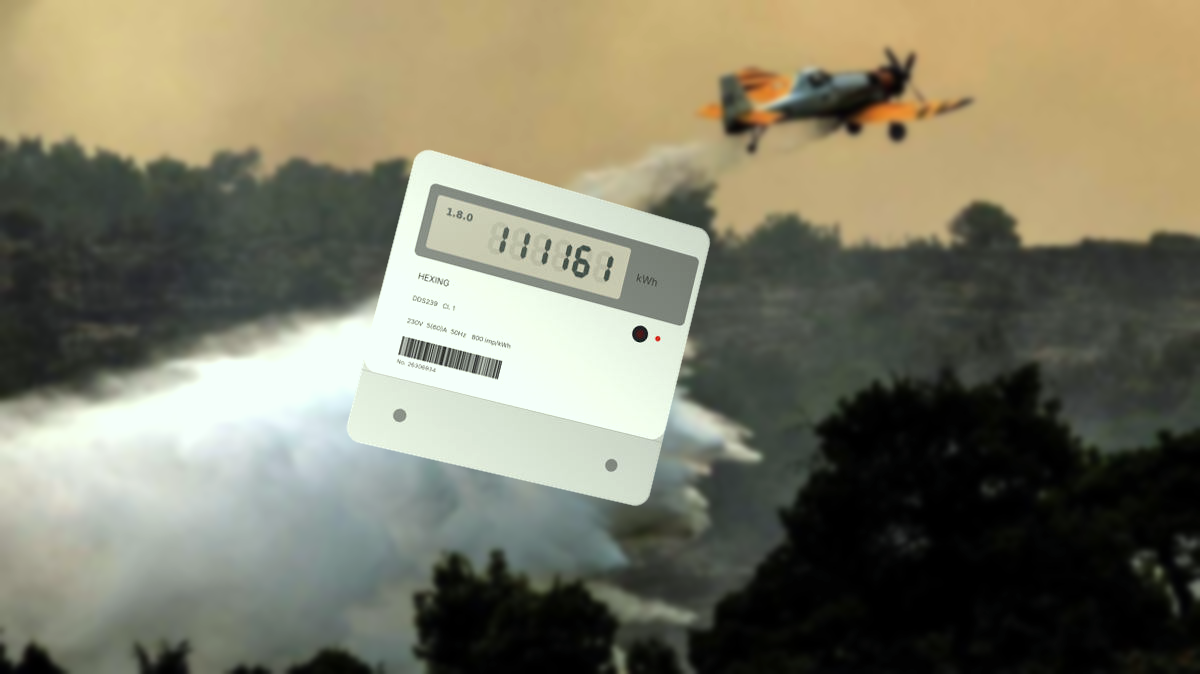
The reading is 111161 kWh
